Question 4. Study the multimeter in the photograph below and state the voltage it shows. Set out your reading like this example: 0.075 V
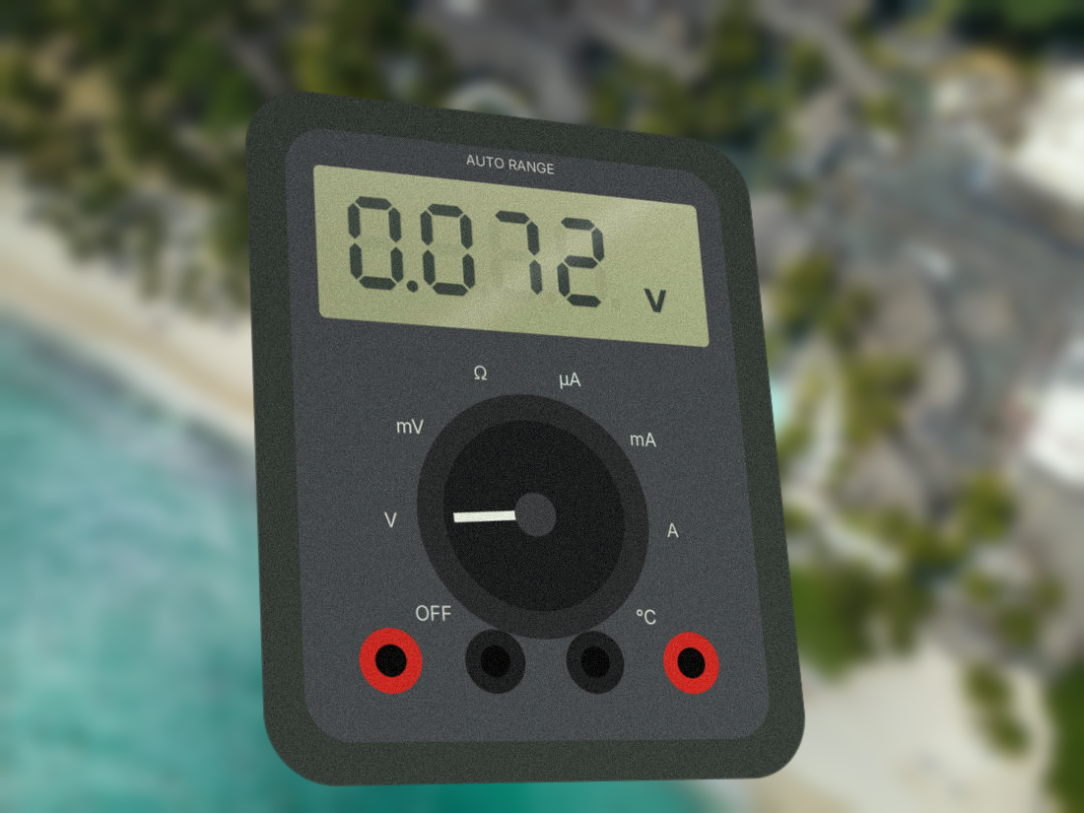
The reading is 0.072 V
